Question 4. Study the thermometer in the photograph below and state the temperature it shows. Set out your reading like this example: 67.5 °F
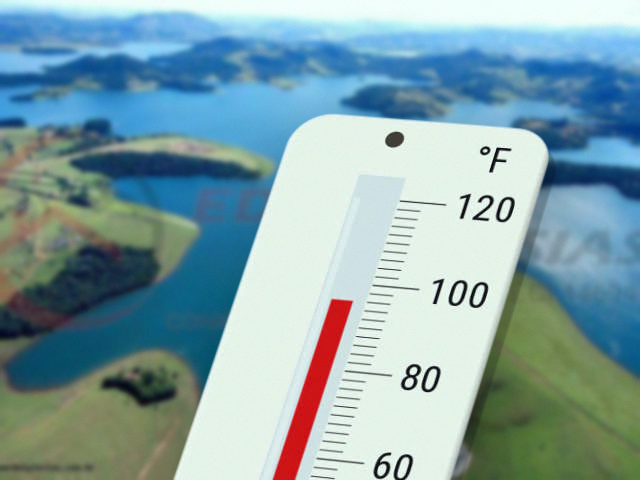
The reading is 96 °F
